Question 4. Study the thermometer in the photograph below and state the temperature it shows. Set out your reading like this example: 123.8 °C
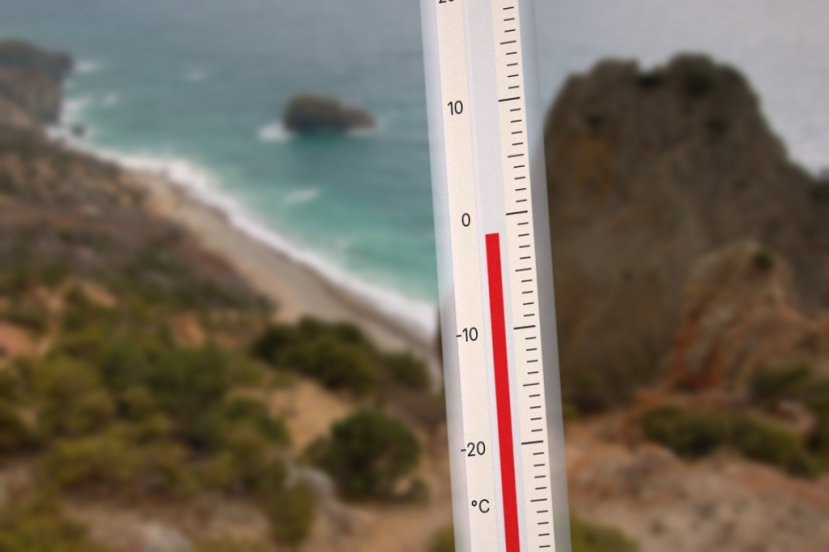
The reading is -1.5 °C
